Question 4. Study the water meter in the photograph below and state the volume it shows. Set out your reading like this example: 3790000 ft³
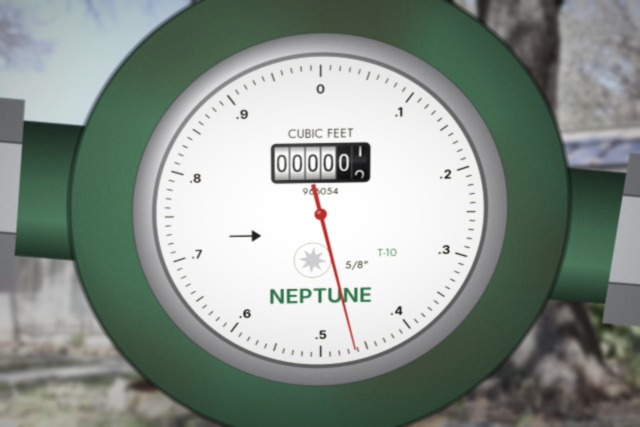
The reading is 1.46 ft³
